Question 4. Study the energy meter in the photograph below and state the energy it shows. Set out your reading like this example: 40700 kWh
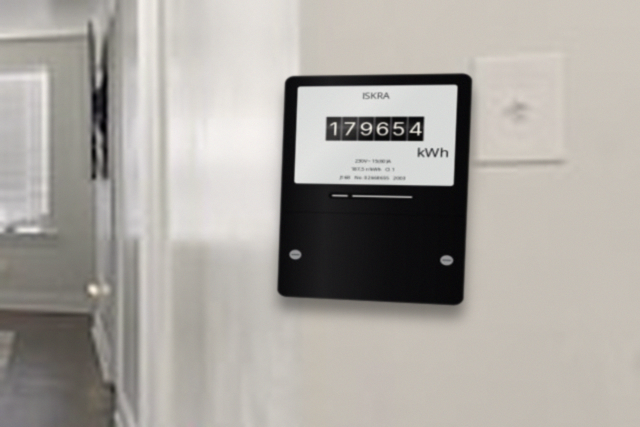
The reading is 179654 kWh
